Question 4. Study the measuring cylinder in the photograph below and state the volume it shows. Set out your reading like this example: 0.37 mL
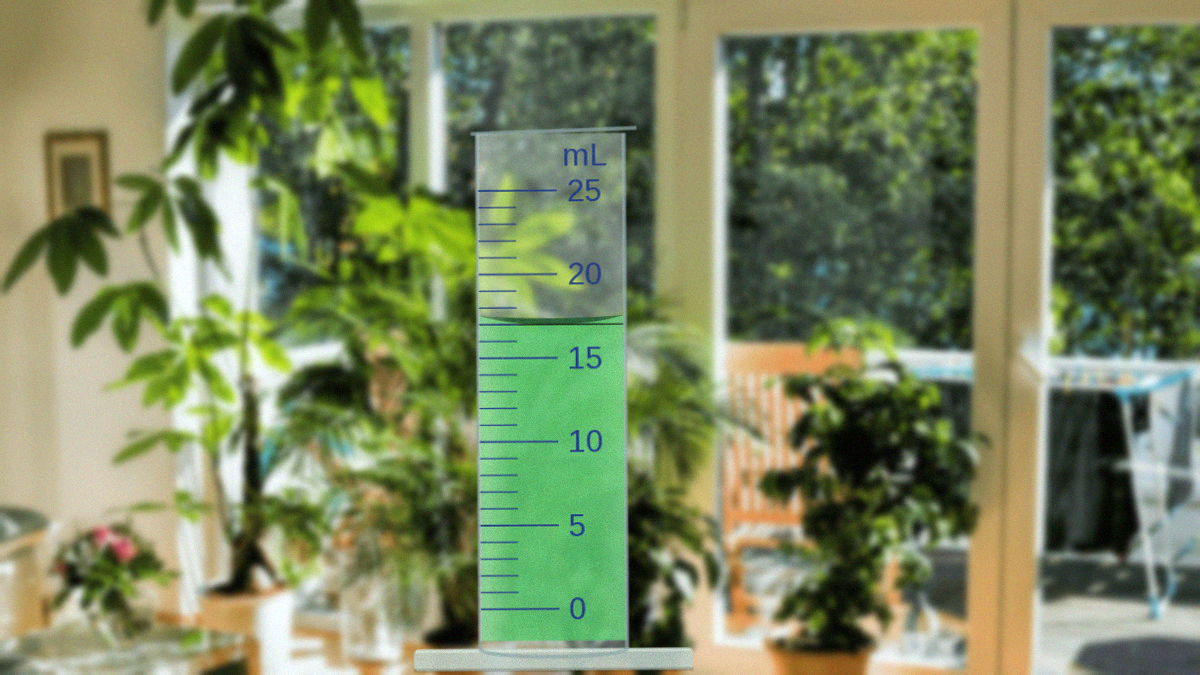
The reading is 17 mL
